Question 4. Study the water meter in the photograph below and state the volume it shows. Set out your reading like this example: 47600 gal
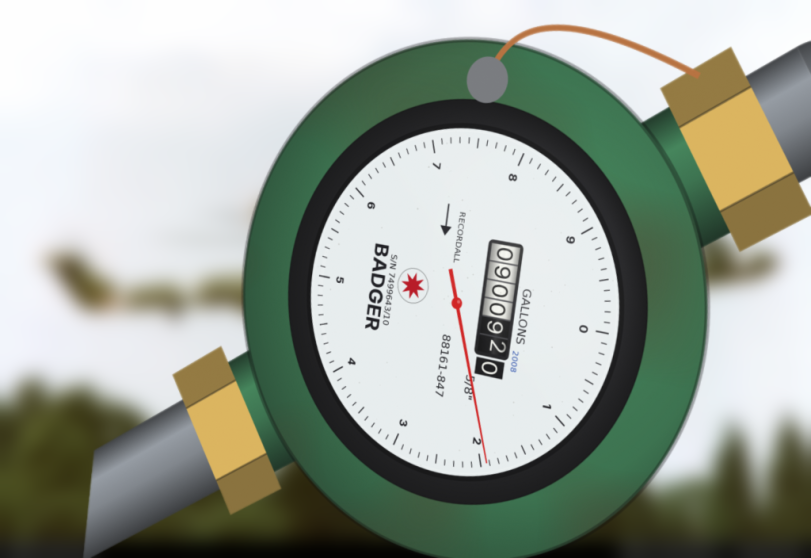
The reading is 900921.9 gal
